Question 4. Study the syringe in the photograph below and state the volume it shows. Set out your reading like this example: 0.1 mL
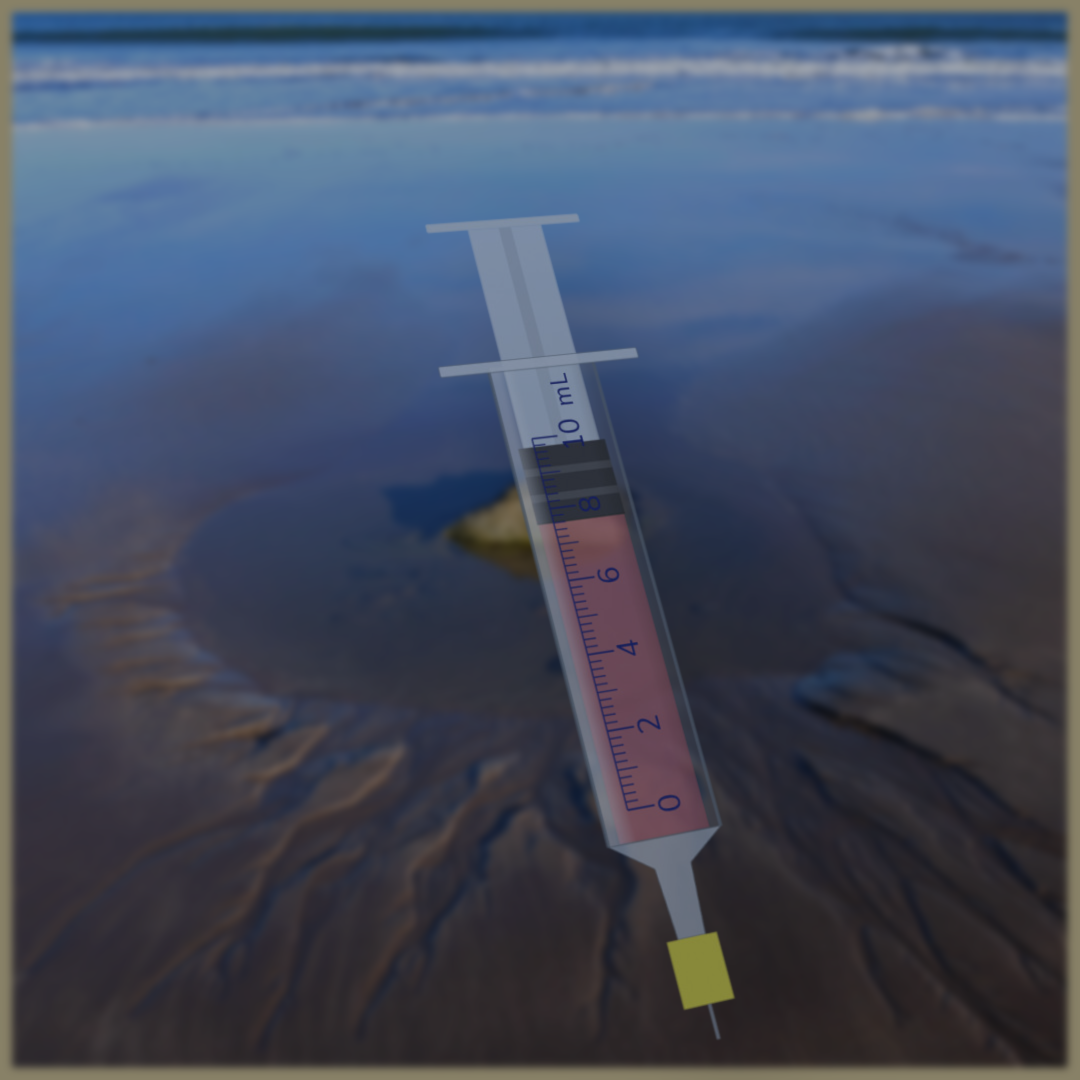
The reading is 7.6 mL
